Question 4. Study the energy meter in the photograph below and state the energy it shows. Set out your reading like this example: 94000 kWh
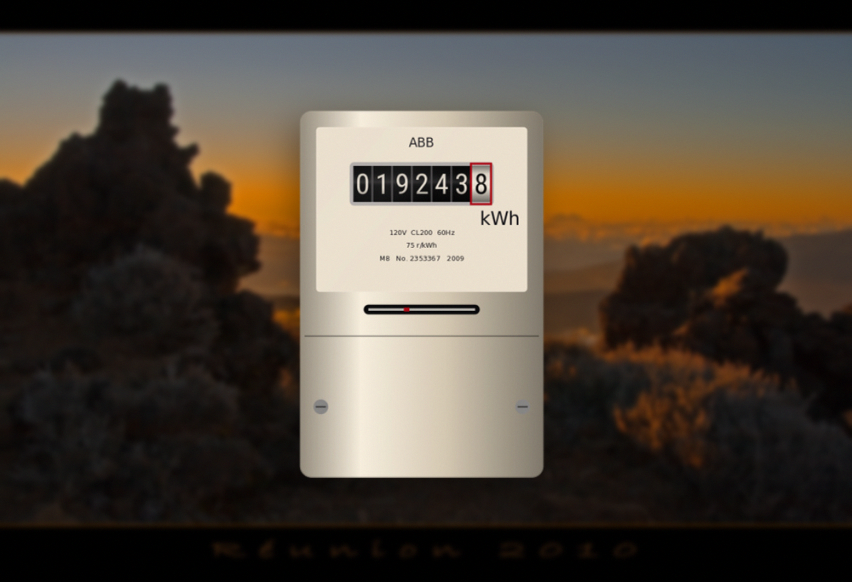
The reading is 19243.8 kWh
